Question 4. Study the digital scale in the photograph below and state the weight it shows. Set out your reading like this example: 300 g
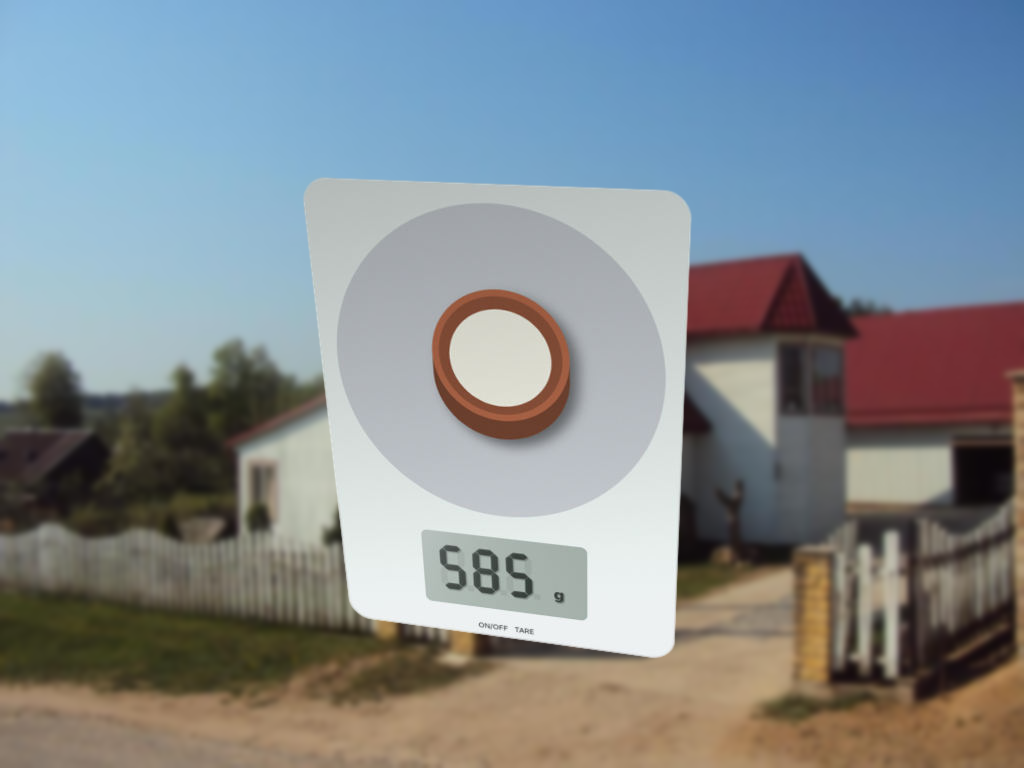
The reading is 585 g
